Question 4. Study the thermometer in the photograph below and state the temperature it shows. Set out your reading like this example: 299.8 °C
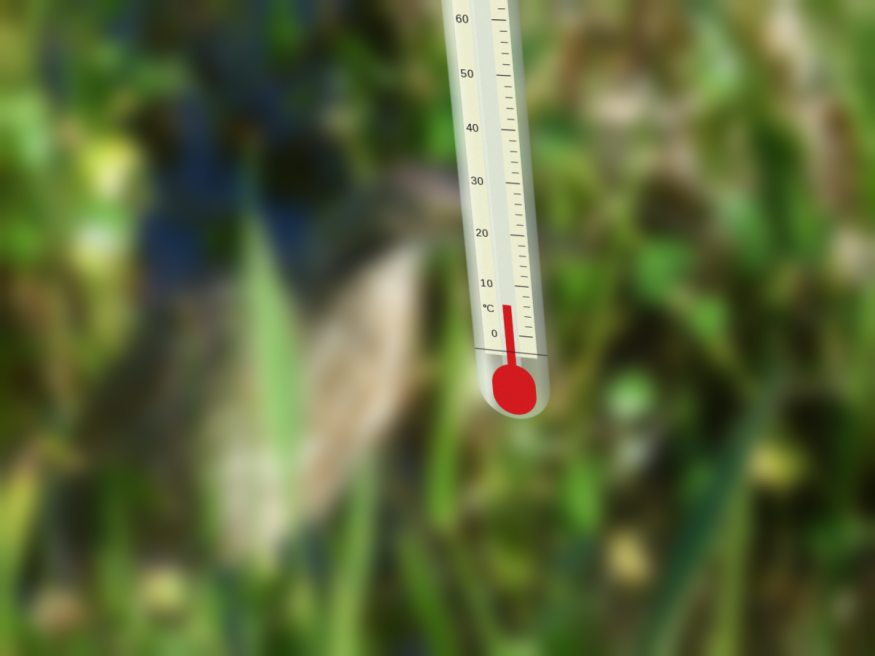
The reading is 6 °C
